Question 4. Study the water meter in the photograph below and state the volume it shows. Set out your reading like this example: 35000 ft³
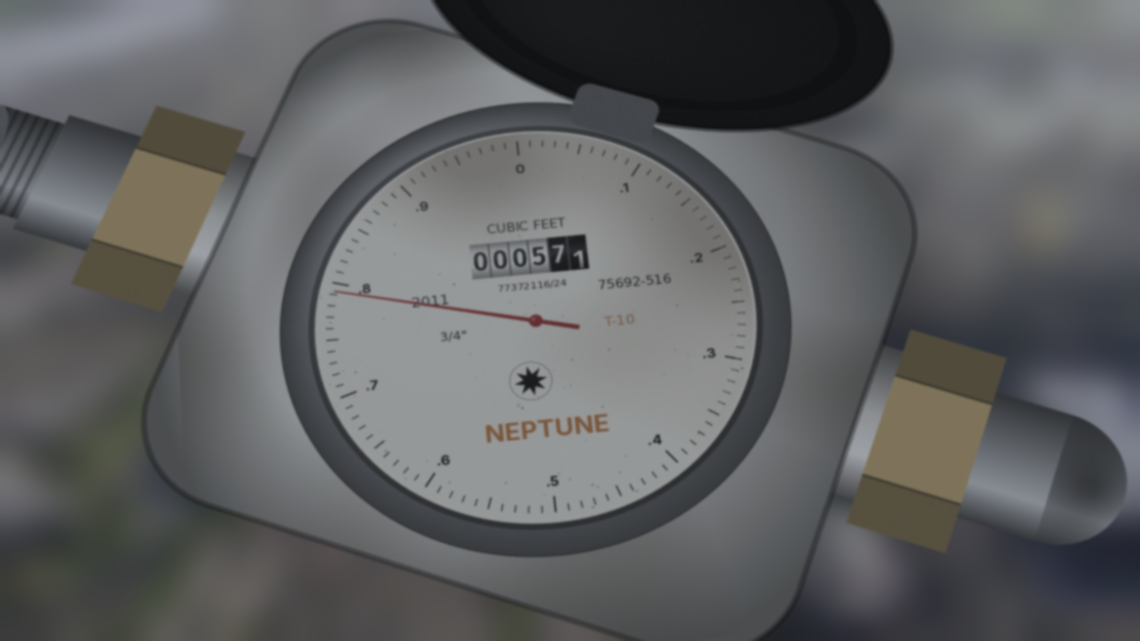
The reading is 570.79 ft³
